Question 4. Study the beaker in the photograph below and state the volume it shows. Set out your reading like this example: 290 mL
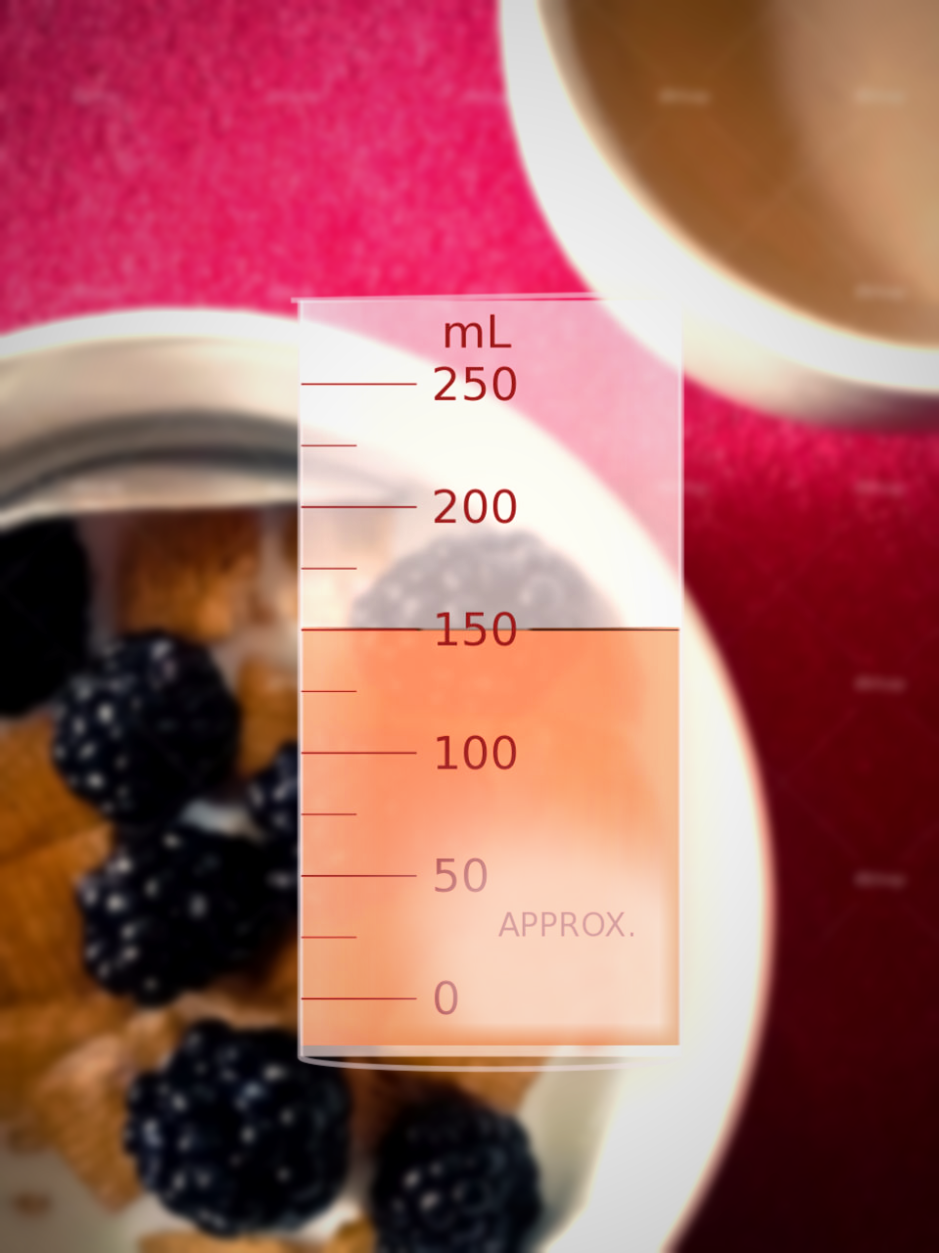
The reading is 150 mL
